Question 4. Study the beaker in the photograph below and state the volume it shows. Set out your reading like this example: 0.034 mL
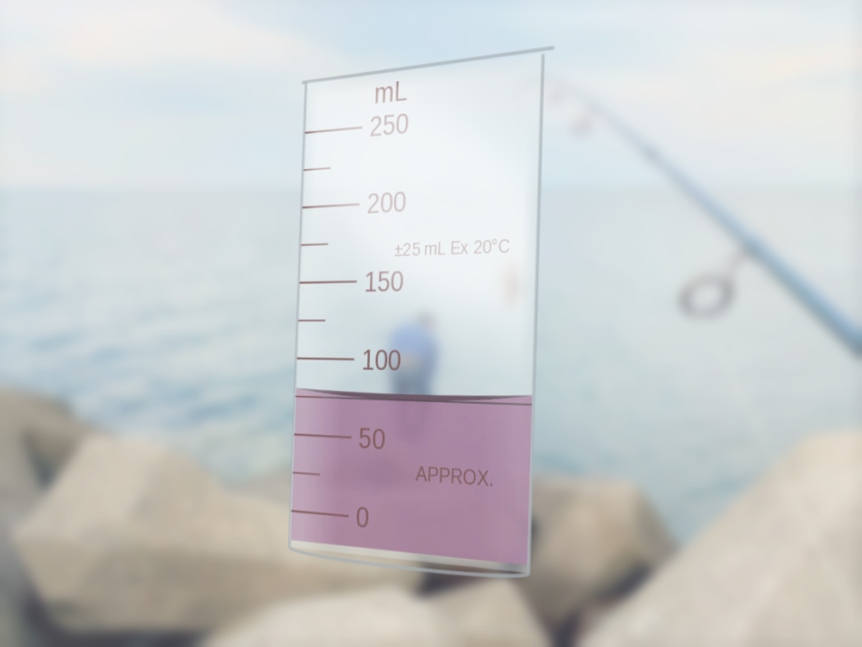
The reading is 75 mL
